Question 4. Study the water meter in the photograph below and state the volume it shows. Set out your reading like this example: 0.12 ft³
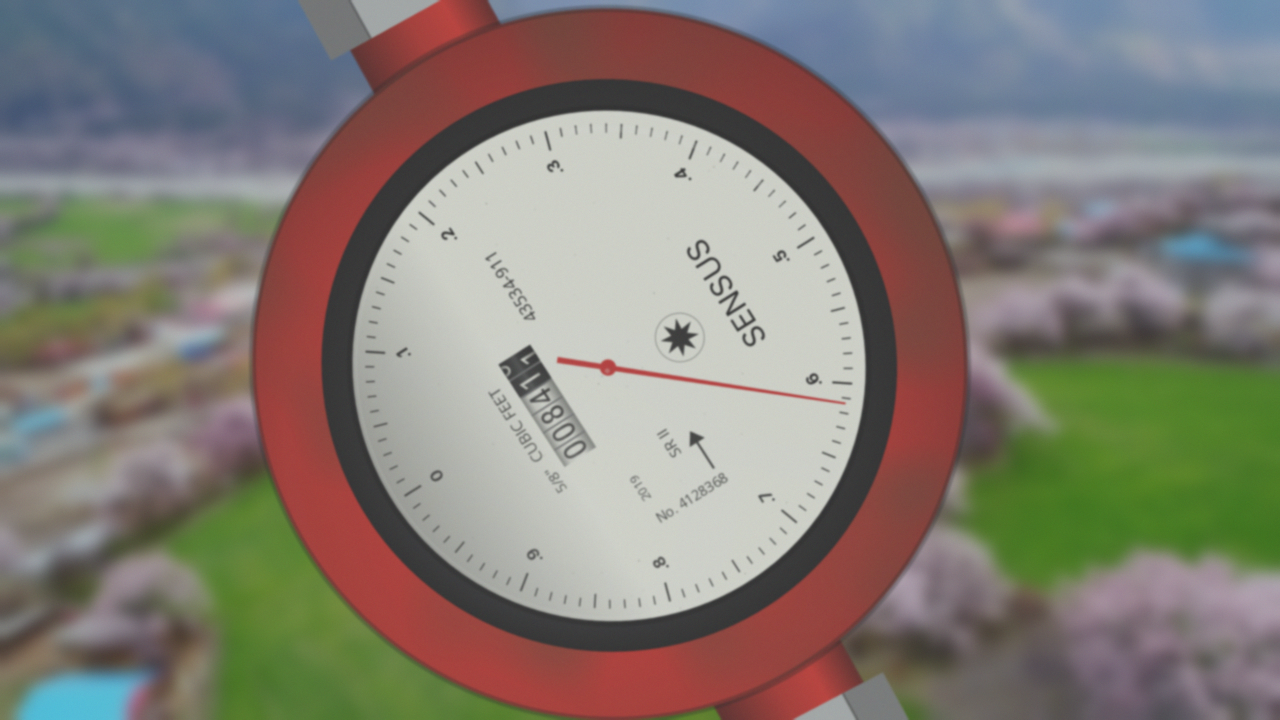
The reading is 8410.61 ft³
